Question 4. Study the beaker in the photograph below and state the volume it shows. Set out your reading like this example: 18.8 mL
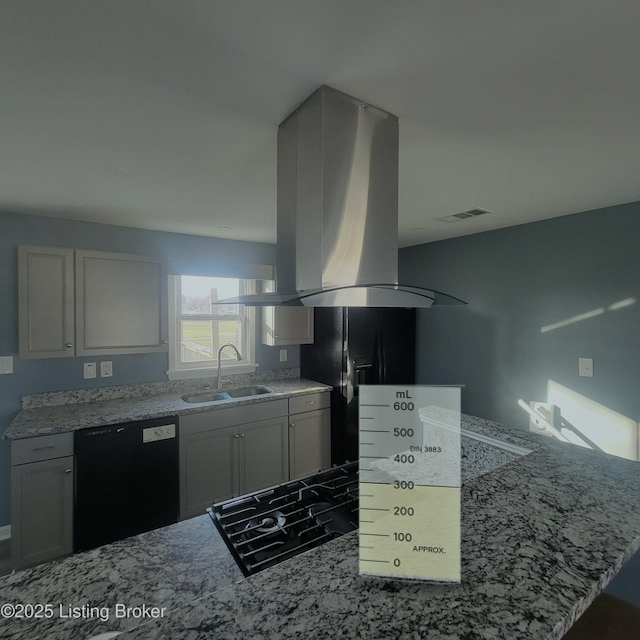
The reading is 300 mL
